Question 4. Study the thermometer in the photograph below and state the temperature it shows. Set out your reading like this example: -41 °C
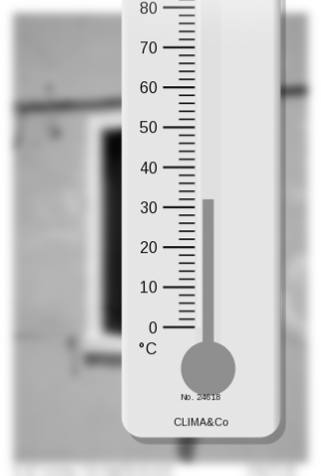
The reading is 32 °C
